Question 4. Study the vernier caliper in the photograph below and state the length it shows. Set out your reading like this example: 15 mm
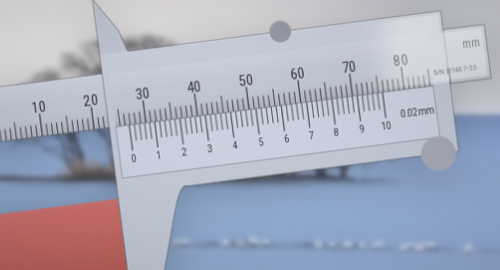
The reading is 26.8 mm
